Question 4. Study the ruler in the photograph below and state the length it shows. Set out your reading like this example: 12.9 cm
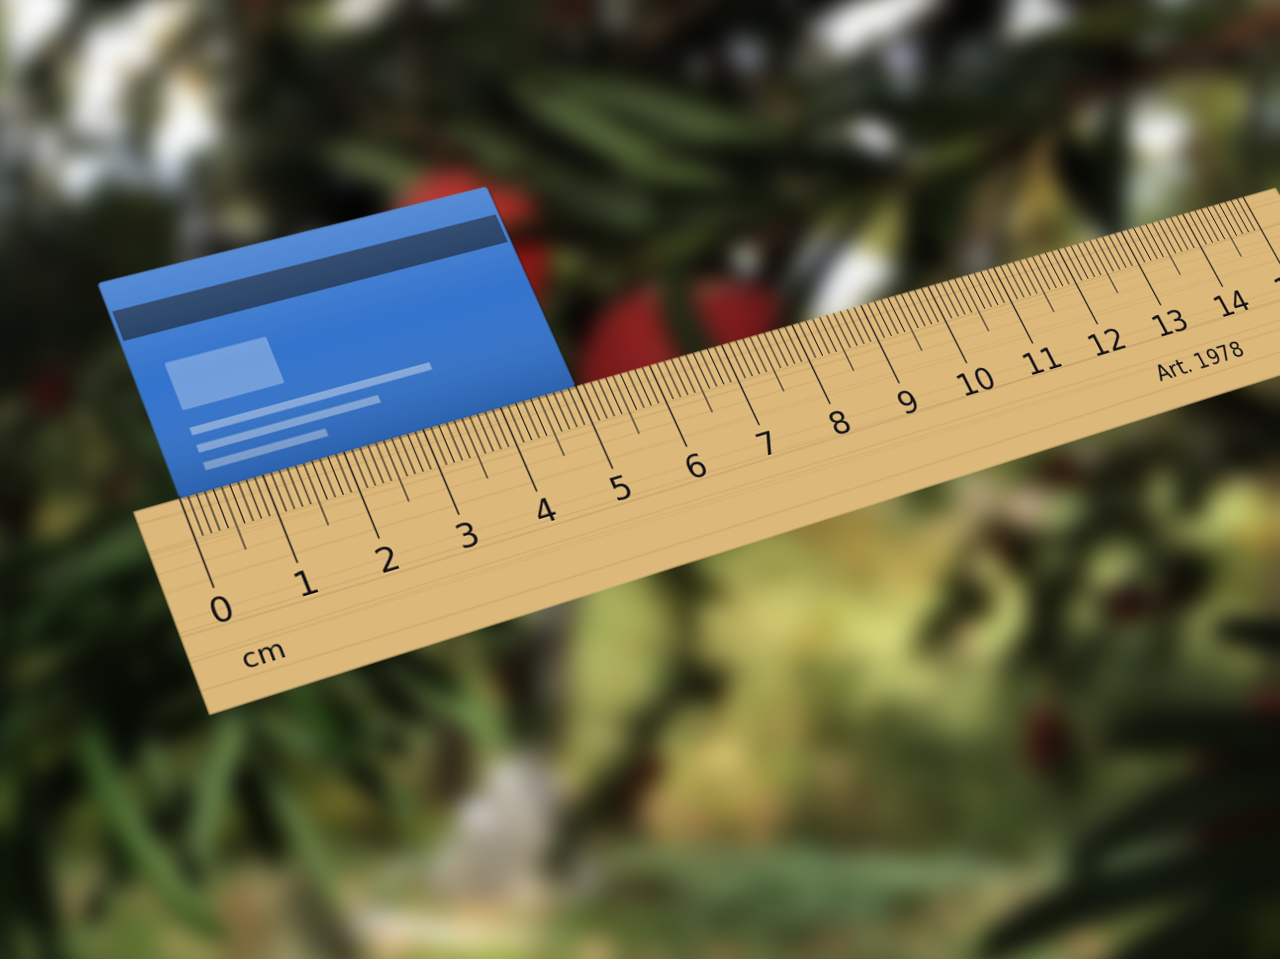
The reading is 5 cm
